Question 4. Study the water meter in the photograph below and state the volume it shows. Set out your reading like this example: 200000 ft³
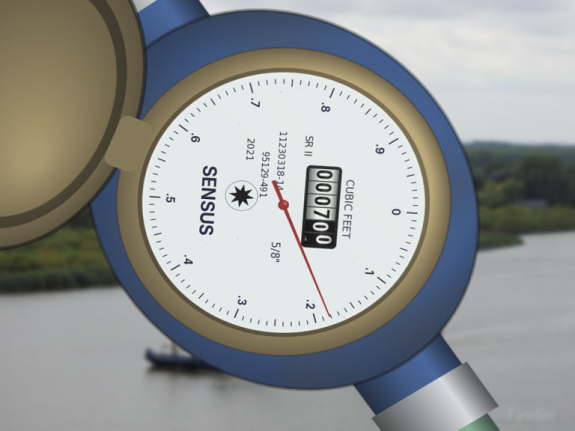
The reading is 700.18 ft³
